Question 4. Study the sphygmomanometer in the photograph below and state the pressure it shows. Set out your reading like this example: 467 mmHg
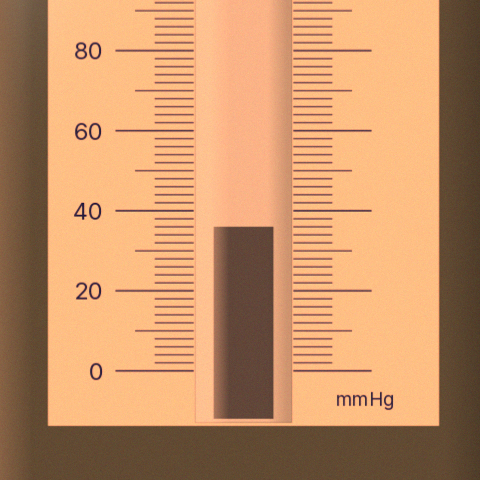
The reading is 36 mmHg
